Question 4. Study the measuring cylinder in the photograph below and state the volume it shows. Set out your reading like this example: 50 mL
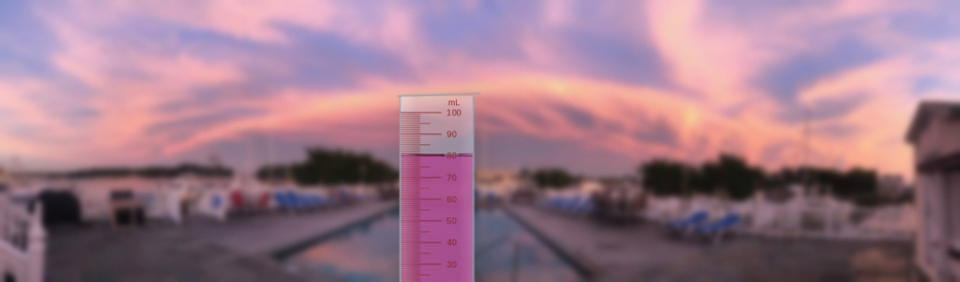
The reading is 80 mL
